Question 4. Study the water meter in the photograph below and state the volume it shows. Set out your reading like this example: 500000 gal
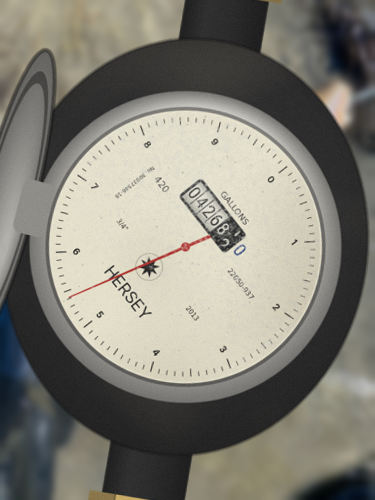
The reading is 426815.4 gal
